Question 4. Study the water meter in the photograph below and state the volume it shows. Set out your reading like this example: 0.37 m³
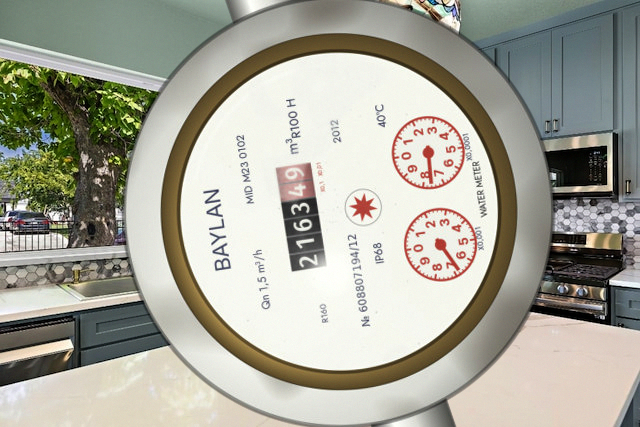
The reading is 2163.4967 m³
